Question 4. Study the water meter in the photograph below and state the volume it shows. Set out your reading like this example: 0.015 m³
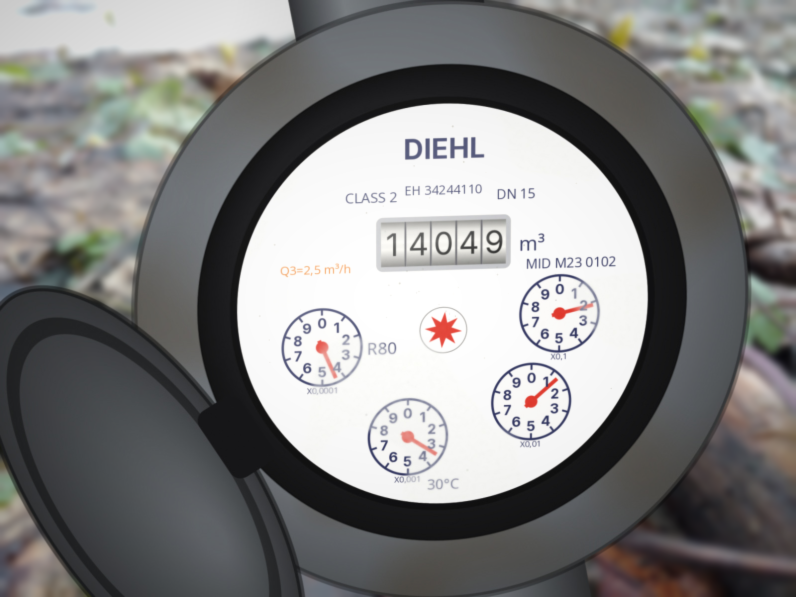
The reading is 14049.2134 m³
